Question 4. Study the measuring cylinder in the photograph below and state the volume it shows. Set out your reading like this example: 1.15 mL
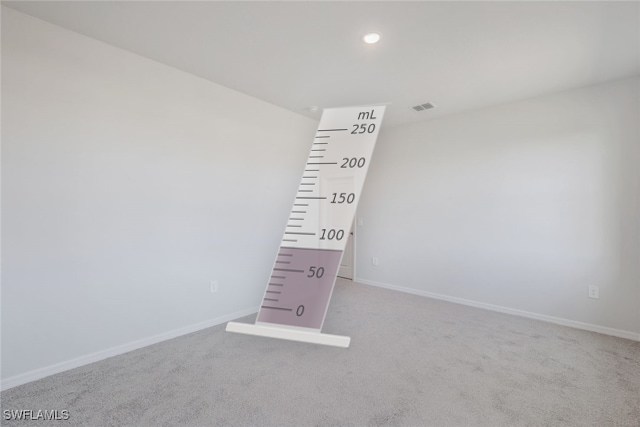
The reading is 80 mL
